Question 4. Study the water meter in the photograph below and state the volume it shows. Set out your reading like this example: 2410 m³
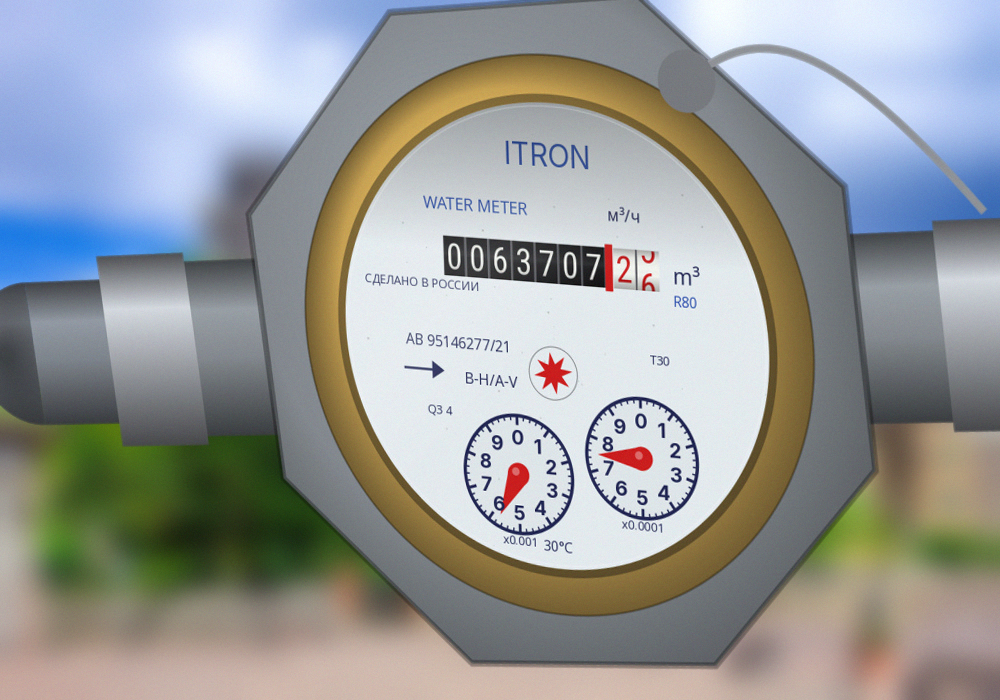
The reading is 63707.2557 m³
